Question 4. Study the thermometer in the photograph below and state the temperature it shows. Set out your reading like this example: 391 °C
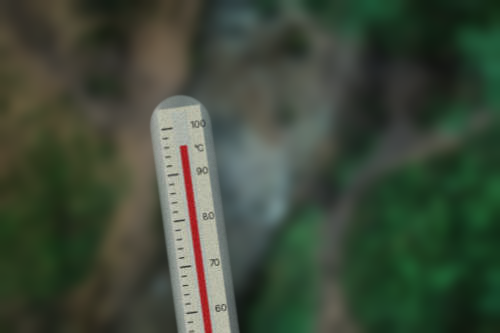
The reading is 96 °C
